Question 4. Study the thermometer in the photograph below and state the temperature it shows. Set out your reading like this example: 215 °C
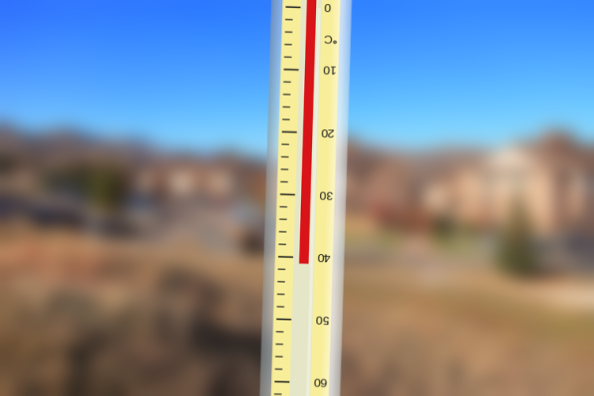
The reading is 41 °C
